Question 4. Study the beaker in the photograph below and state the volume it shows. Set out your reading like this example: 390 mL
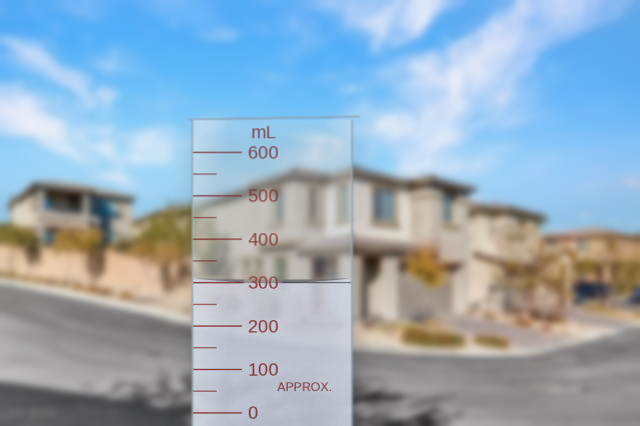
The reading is 300 mL
